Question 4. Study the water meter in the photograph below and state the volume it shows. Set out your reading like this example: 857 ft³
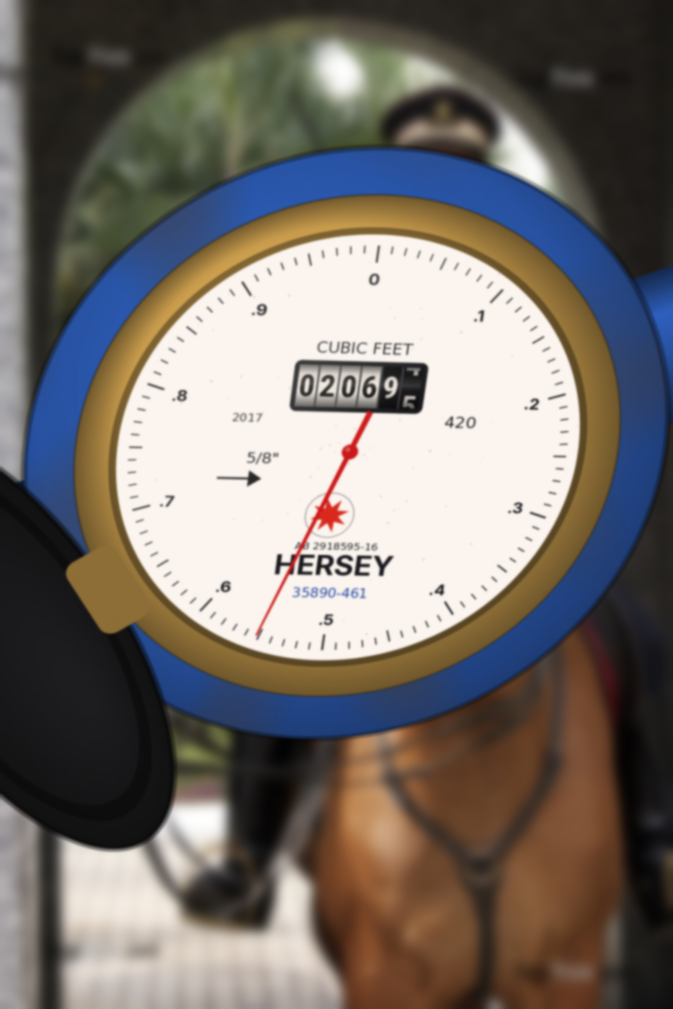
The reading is 20694.55 ft³
